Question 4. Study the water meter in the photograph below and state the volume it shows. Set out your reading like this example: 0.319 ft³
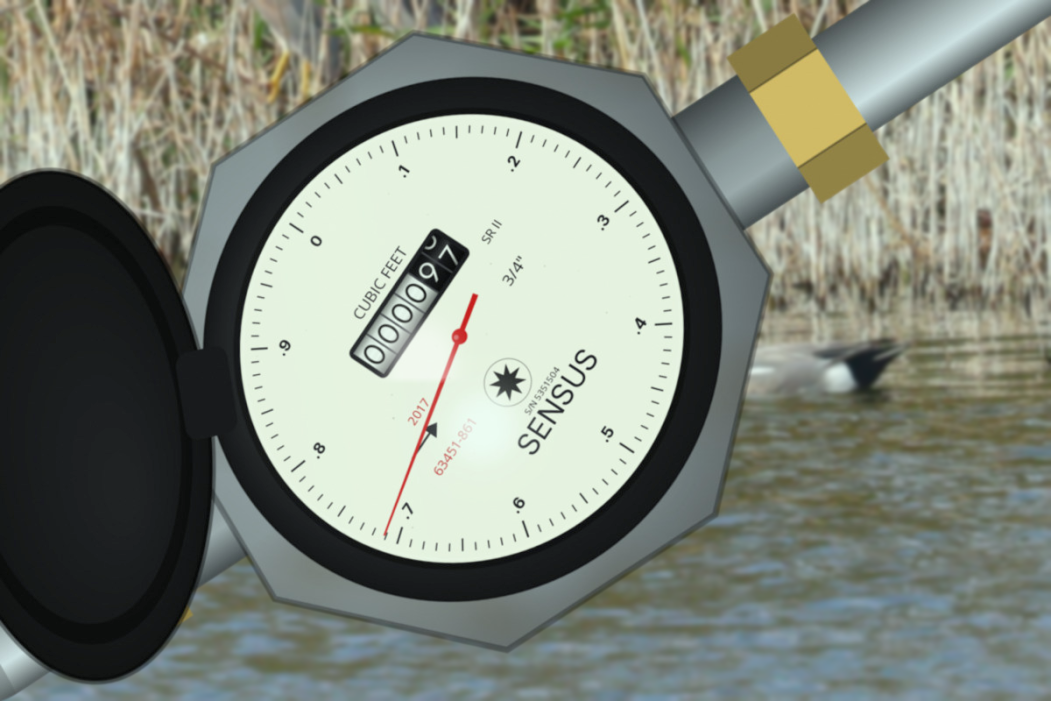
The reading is 96.71 ft³
